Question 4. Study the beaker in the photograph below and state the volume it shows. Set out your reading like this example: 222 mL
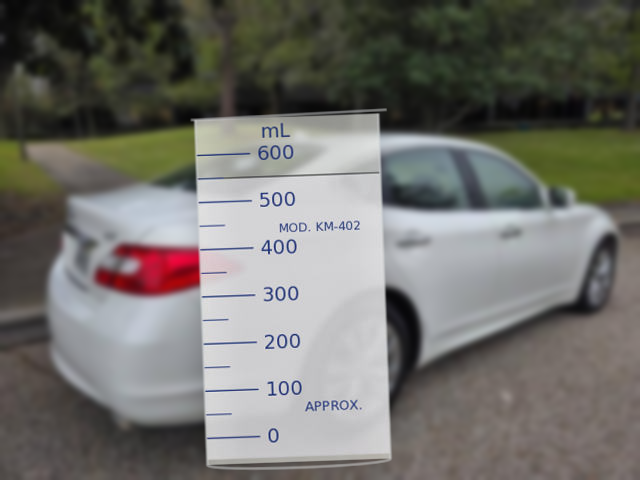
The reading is 550 mL
